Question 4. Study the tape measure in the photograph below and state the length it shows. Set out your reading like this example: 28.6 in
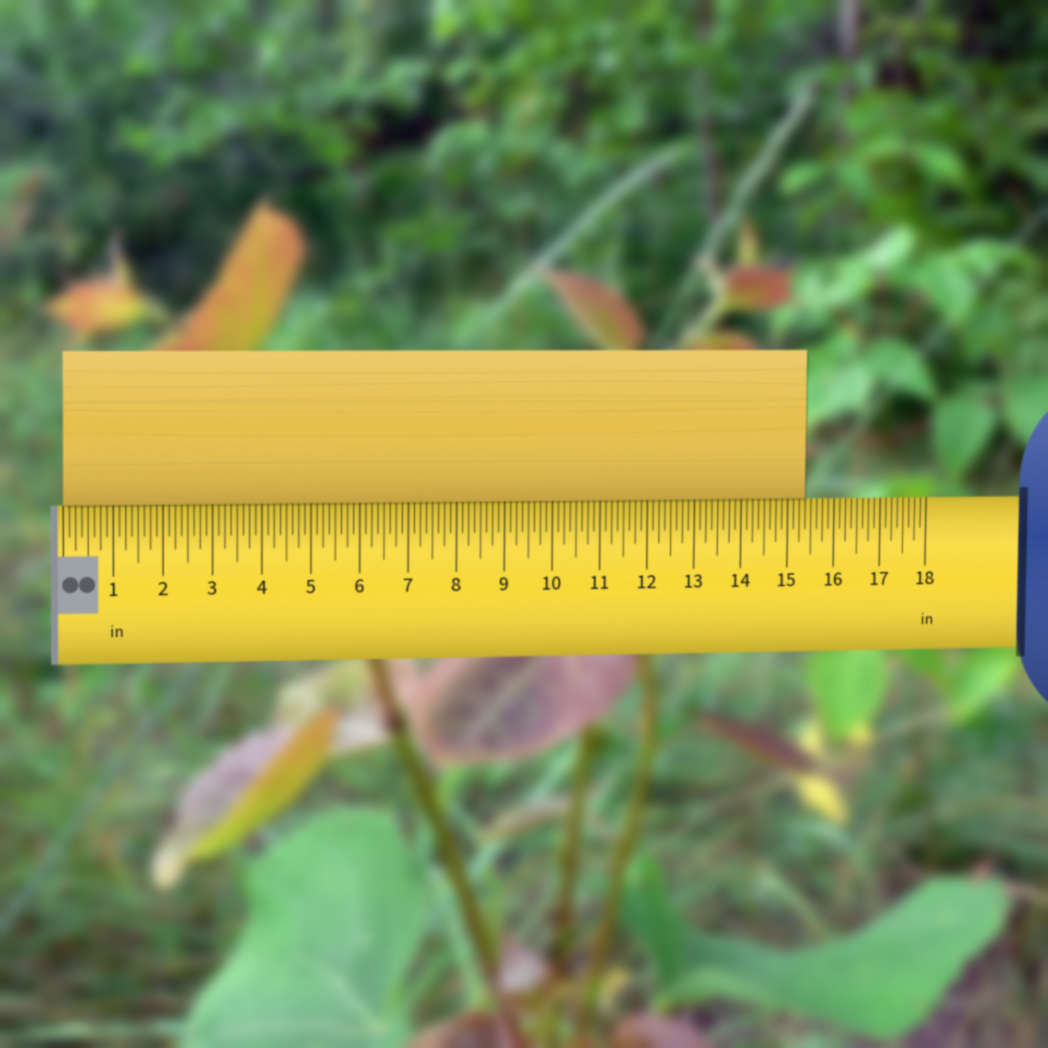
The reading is 15.375 in
